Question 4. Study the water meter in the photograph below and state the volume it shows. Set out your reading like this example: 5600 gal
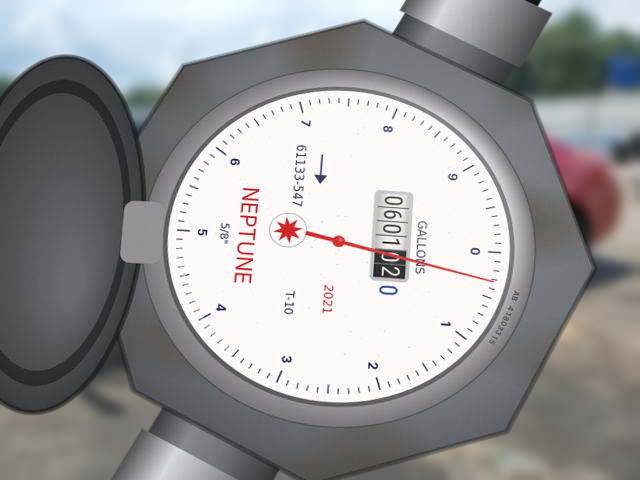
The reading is 601020.3 gal
